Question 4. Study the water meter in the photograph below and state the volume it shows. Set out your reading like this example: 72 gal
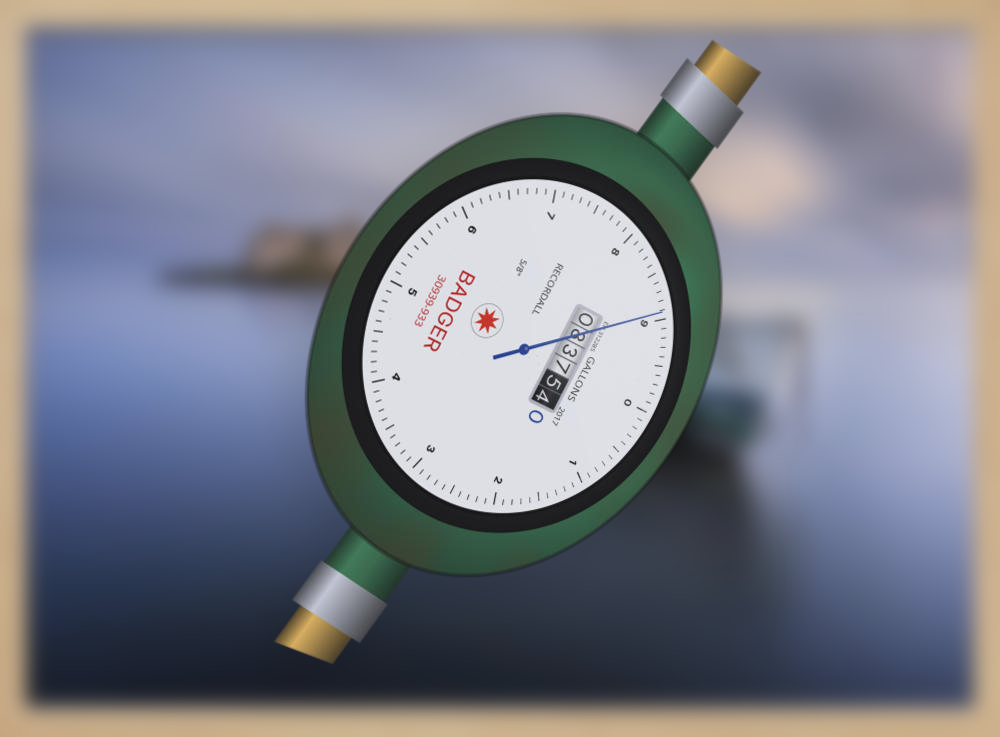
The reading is 837538.9 gal
